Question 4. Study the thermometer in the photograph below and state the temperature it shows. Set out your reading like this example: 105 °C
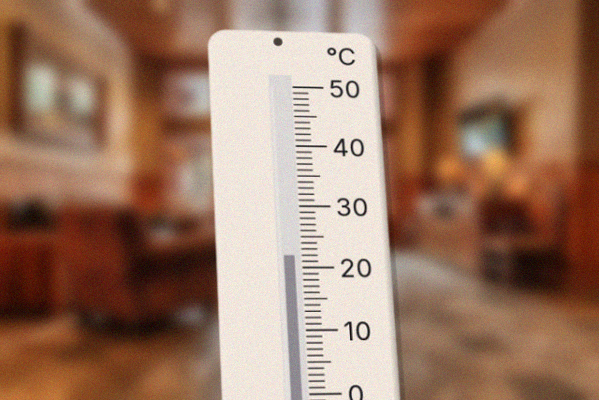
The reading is 22 °C
